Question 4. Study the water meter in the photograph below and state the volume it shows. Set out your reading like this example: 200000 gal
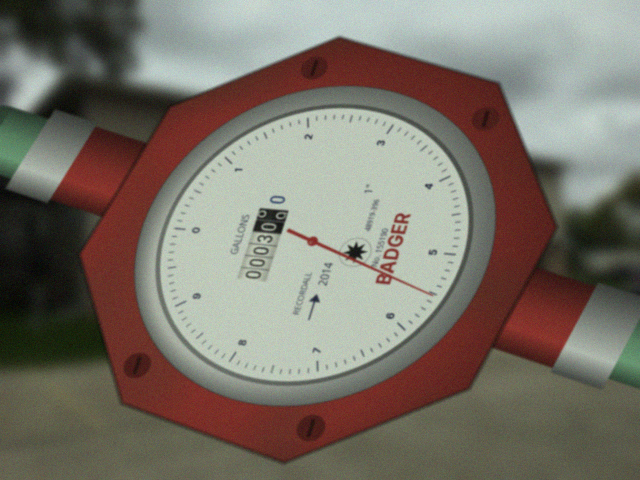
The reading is 3085.5 gal
